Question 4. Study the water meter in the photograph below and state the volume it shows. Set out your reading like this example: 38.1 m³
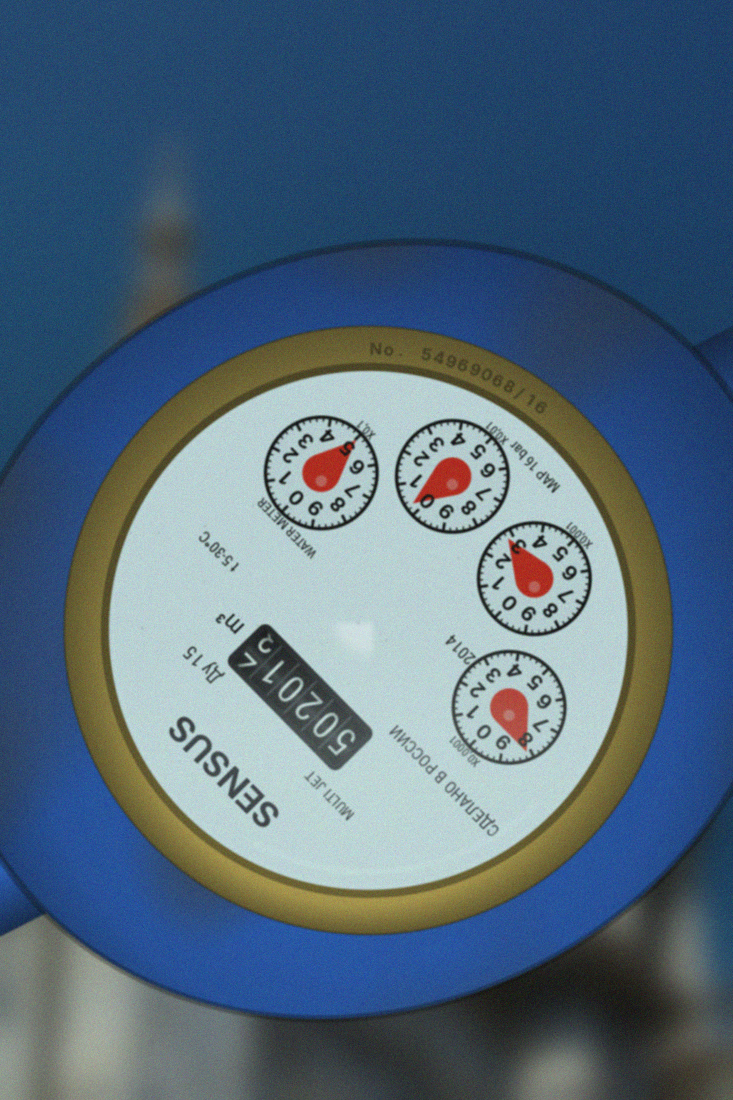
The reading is 502012.5028 m³
